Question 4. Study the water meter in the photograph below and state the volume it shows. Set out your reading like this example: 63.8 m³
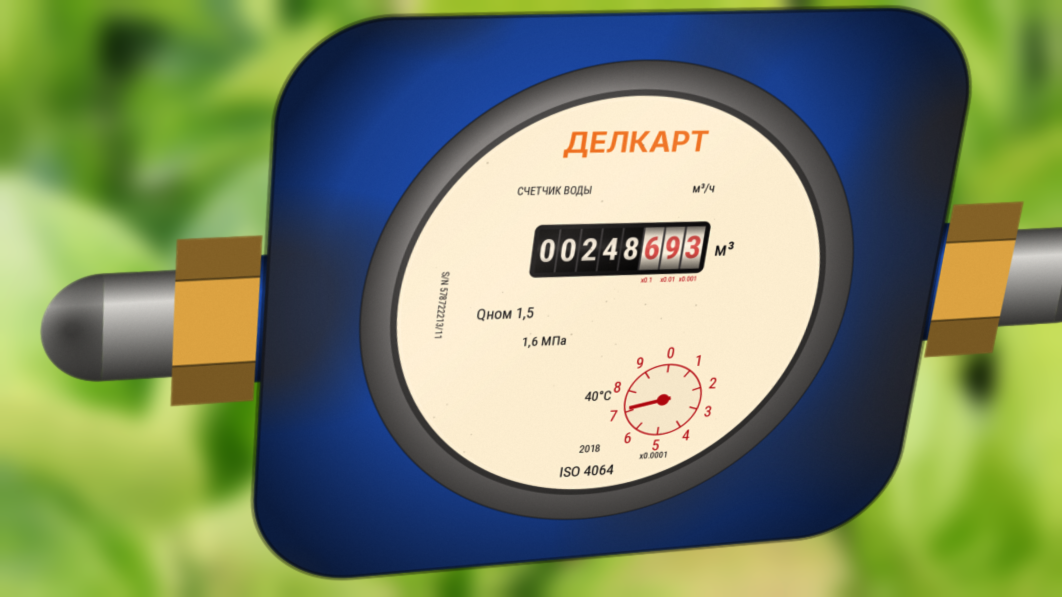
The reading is 248.6937 m³
